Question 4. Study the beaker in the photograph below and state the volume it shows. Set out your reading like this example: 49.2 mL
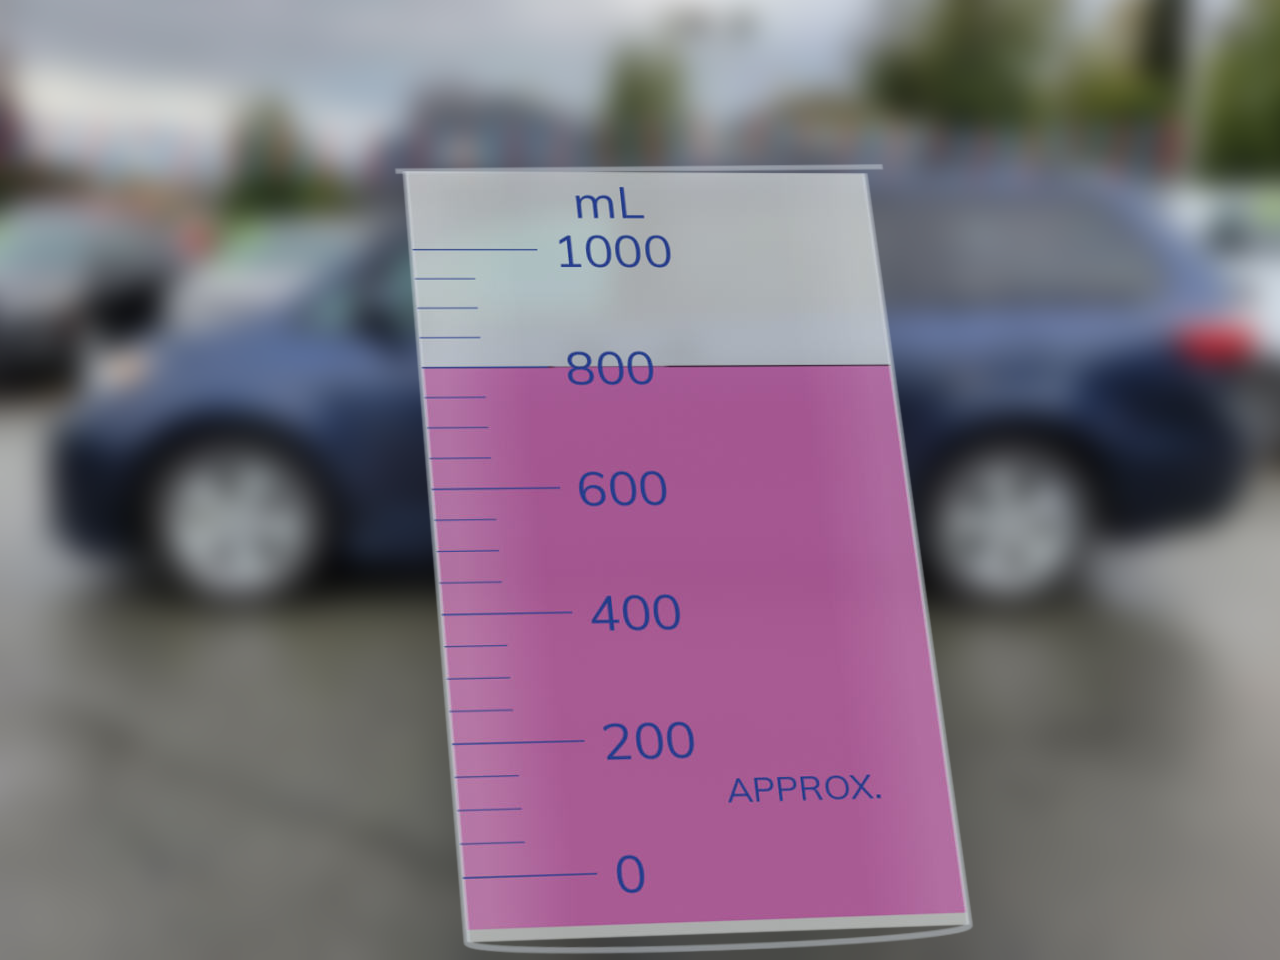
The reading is 800 mL
